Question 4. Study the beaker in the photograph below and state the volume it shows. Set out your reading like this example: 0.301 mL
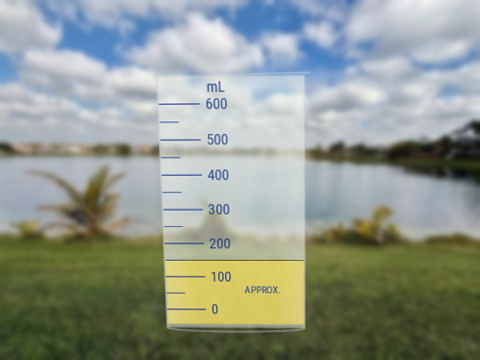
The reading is 150 mL
